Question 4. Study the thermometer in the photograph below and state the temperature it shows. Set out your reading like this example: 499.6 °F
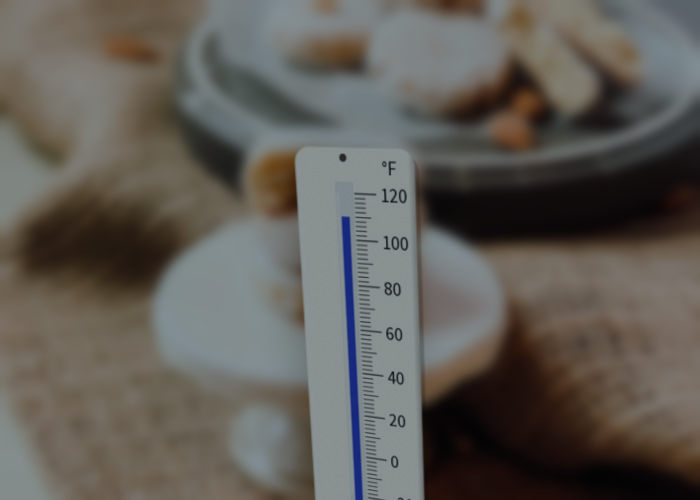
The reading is 110 °F
